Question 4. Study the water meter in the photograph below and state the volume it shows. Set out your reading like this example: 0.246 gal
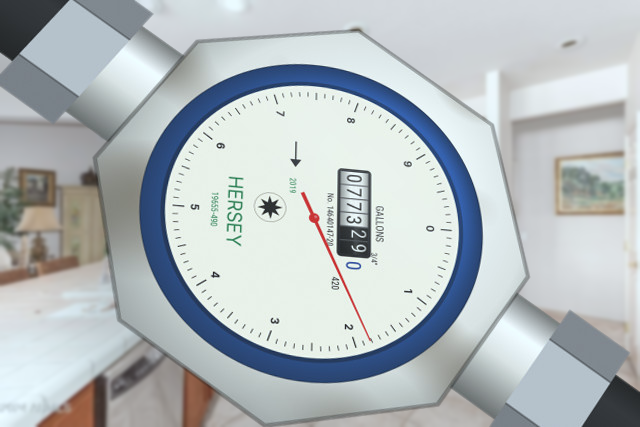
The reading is 773291.8 gal
